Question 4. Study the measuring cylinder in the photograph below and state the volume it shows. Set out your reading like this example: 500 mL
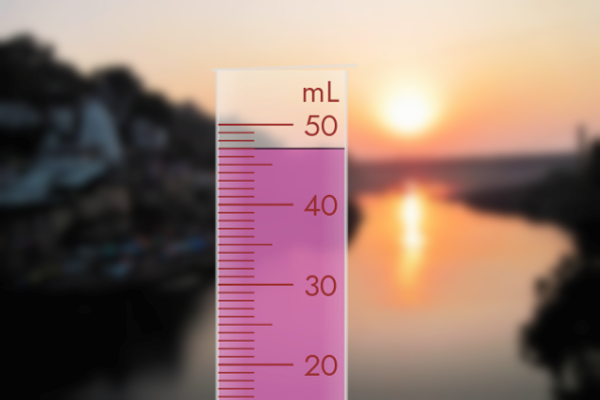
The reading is 47 mL
